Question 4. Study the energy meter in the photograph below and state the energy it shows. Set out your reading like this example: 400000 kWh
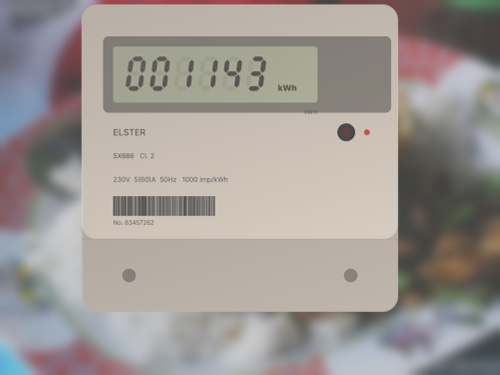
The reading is 1143 kWh
